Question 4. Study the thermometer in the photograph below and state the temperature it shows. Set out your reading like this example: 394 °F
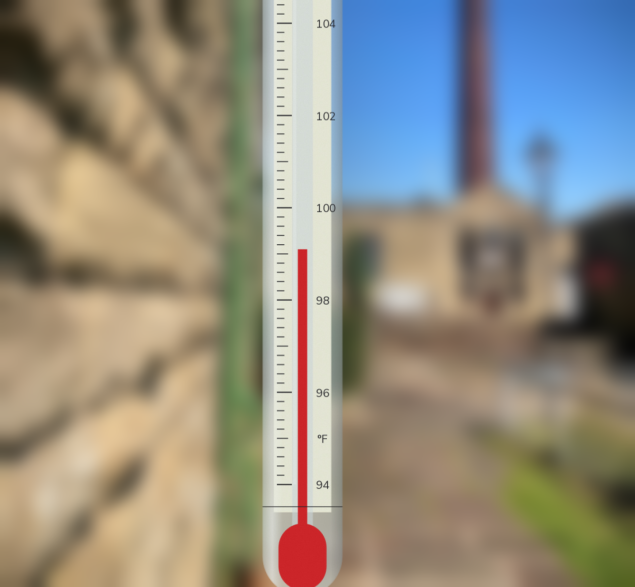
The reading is 99.1 °F
